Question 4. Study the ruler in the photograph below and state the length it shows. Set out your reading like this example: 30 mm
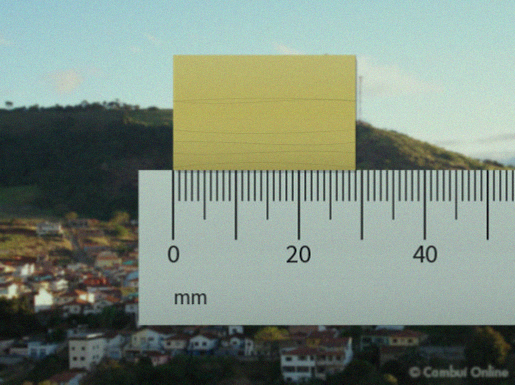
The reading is 29 mm
